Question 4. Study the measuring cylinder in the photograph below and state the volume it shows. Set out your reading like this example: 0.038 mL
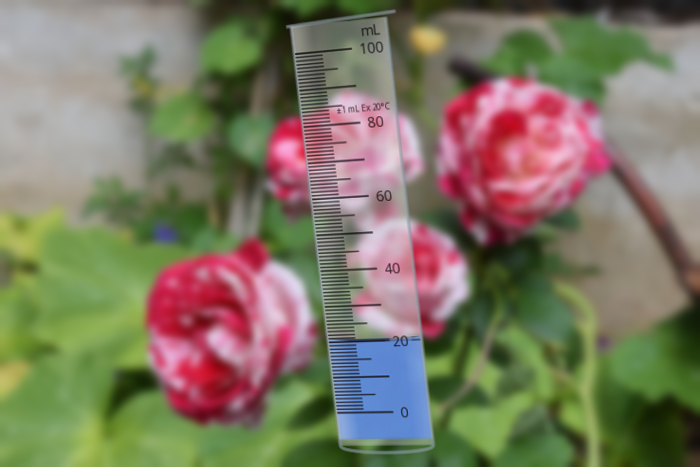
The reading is 20 mL
